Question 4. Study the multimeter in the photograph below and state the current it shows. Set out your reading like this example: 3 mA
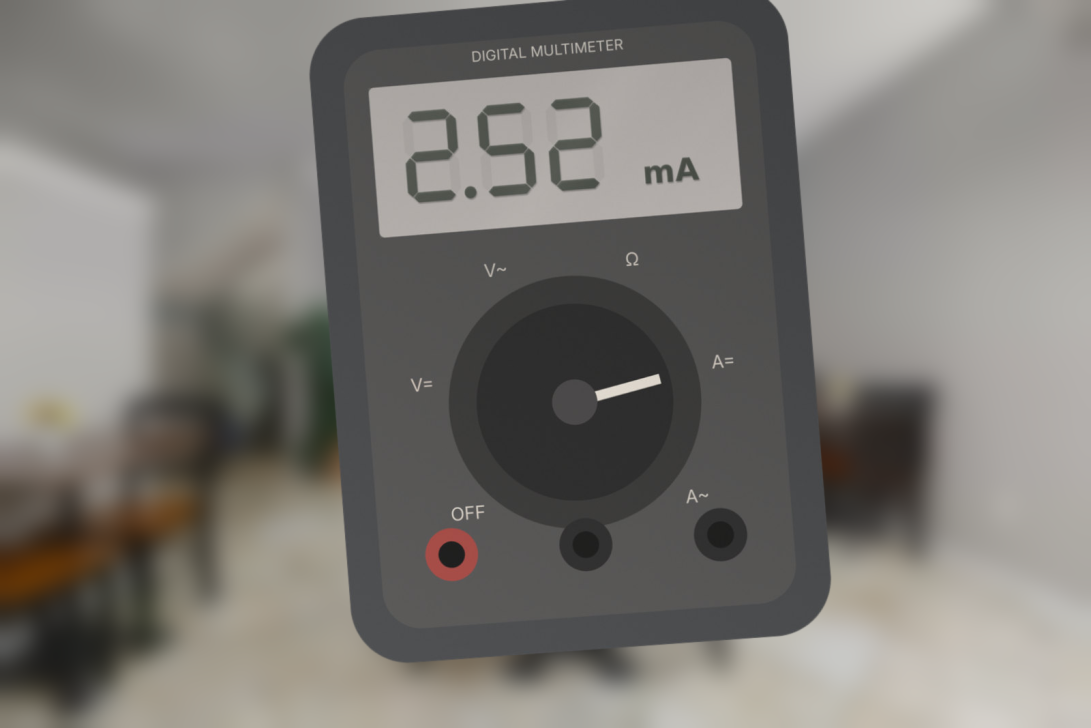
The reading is 2.52 mA
